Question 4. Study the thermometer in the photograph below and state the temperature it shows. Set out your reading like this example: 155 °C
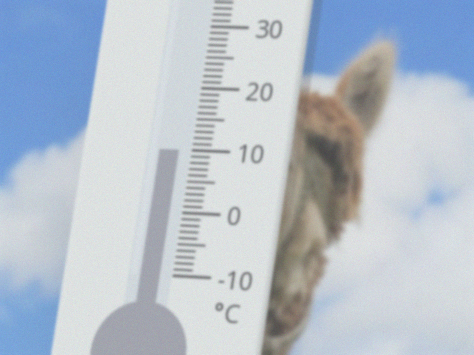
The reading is 10 °C
